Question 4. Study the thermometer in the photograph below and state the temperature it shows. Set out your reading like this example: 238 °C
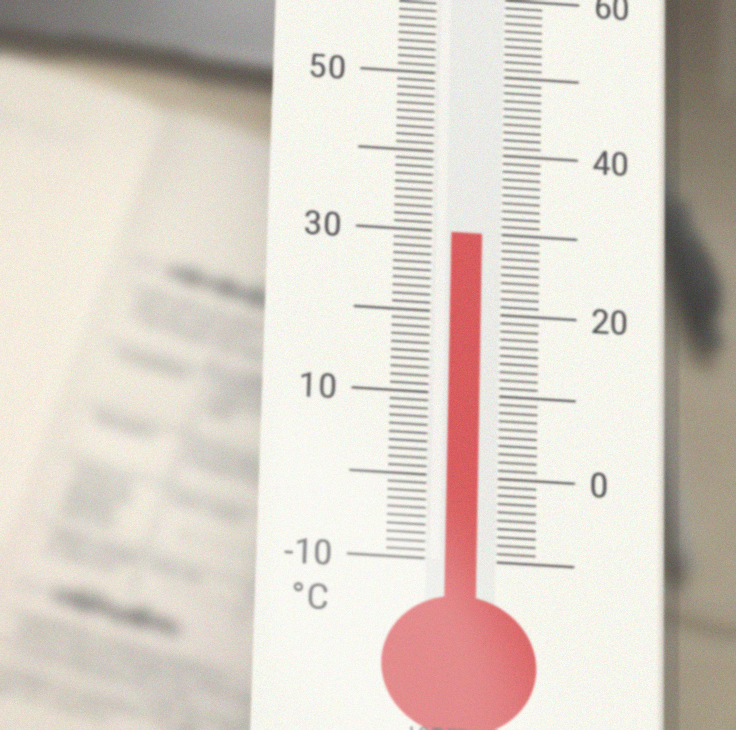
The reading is 30 °C
